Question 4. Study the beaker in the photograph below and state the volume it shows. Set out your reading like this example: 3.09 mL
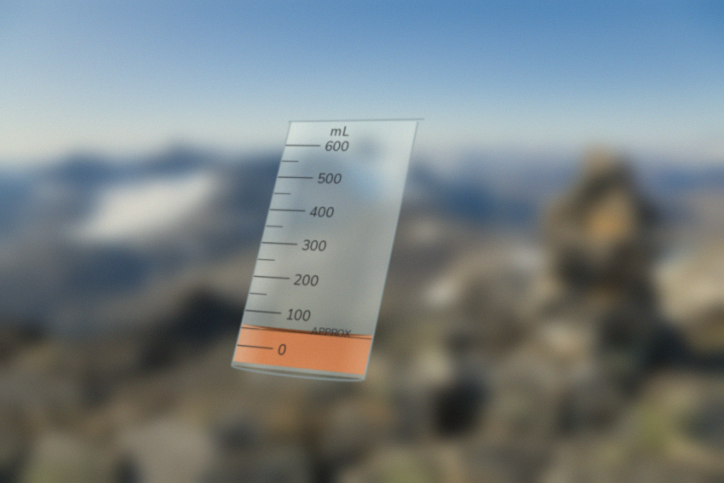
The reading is 50 mL
